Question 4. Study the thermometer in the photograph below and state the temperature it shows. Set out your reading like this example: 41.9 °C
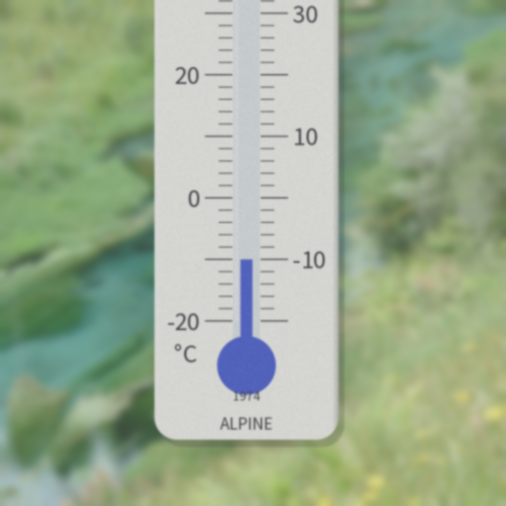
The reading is -10 °C
